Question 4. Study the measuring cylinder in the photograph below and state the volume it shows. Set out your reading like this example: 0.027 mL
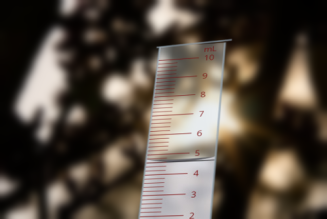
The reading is 4.6 mL
